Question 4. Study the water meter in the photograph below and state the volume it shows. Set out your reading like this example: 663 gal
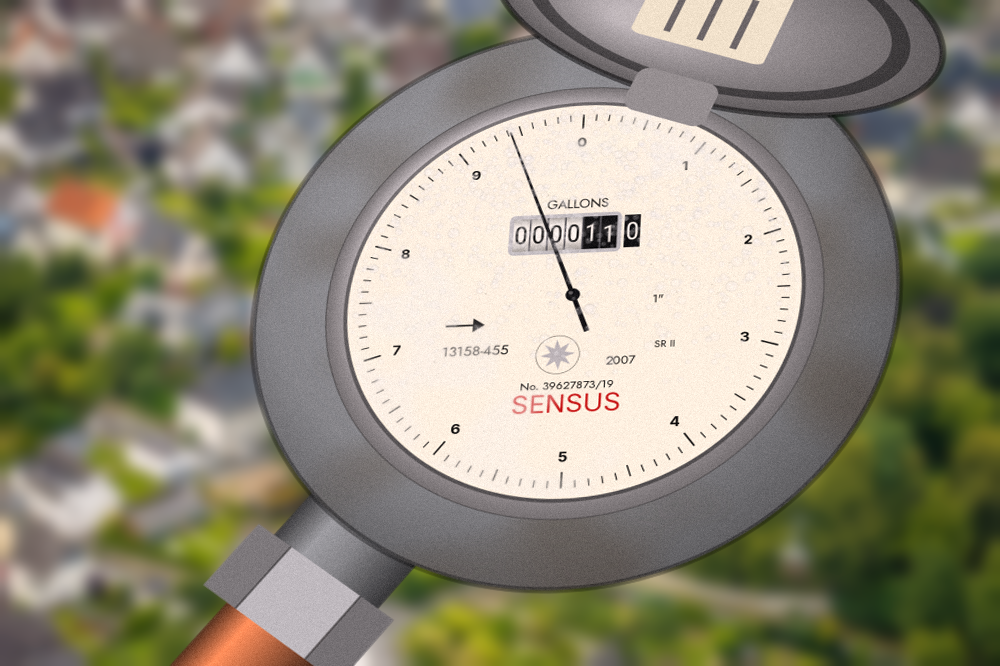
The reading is 109.4 gal
